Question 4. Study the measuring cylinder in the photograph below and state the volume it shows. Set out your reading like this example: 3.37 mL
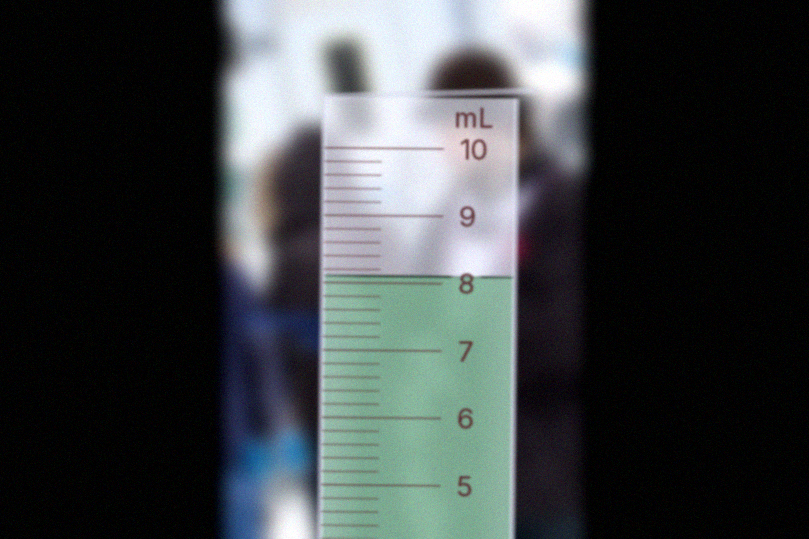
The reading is 8.1 mL
